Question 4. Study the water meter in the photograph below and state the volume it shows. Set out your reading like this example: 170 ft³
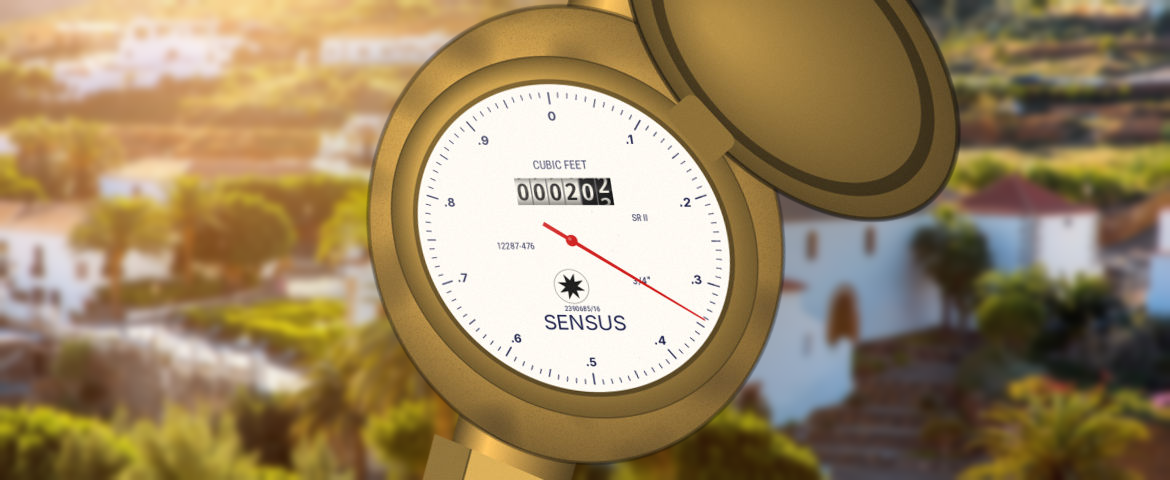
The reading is 202.34 ft³
